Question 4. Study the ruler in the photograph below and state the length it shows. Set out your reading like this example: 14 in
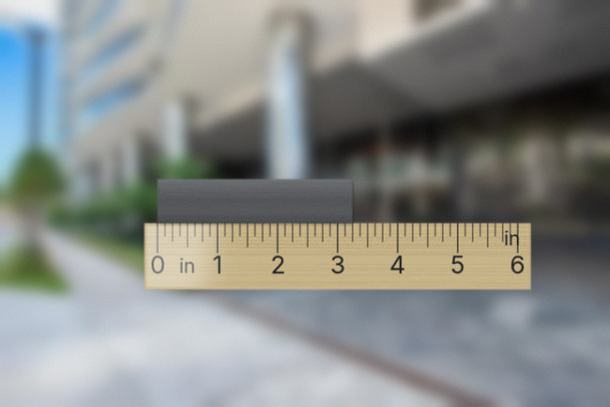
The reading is 3.25 in
